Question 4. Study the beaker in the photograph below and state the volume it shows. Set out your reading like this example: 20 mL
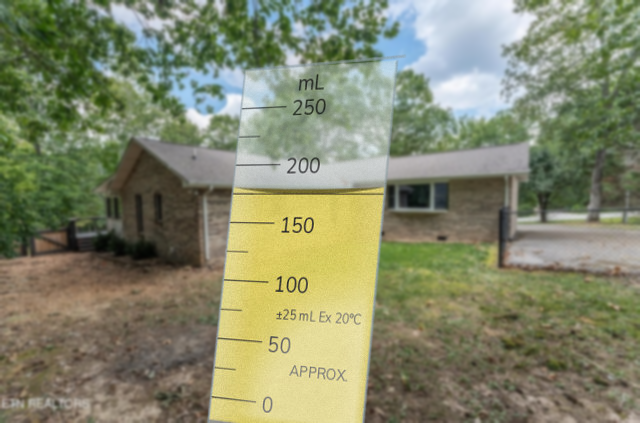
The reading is 175 mL
